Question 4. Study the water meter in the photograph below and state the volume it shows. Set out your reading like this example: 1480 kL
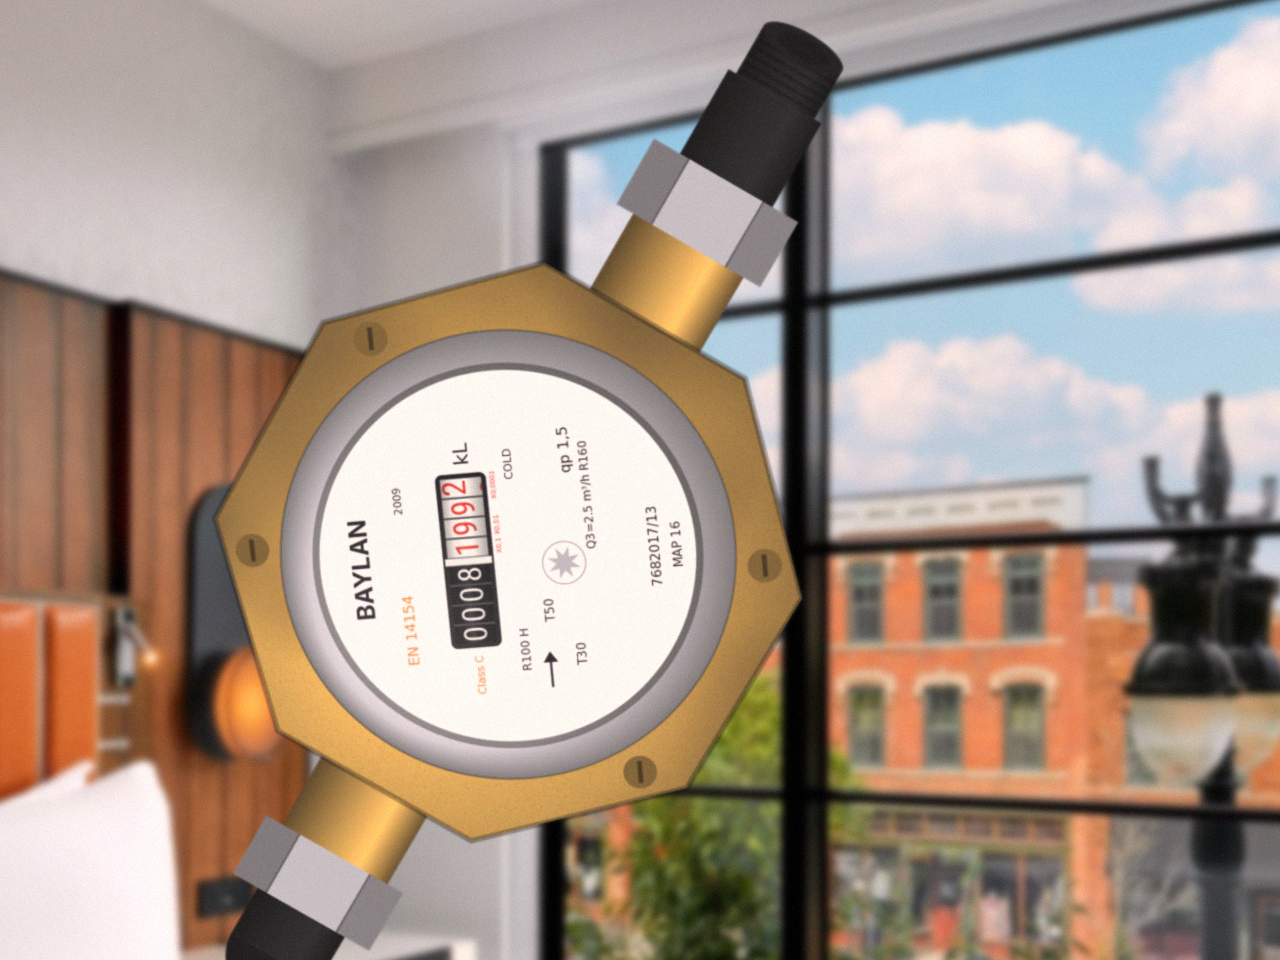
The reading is 8.1992 kL
